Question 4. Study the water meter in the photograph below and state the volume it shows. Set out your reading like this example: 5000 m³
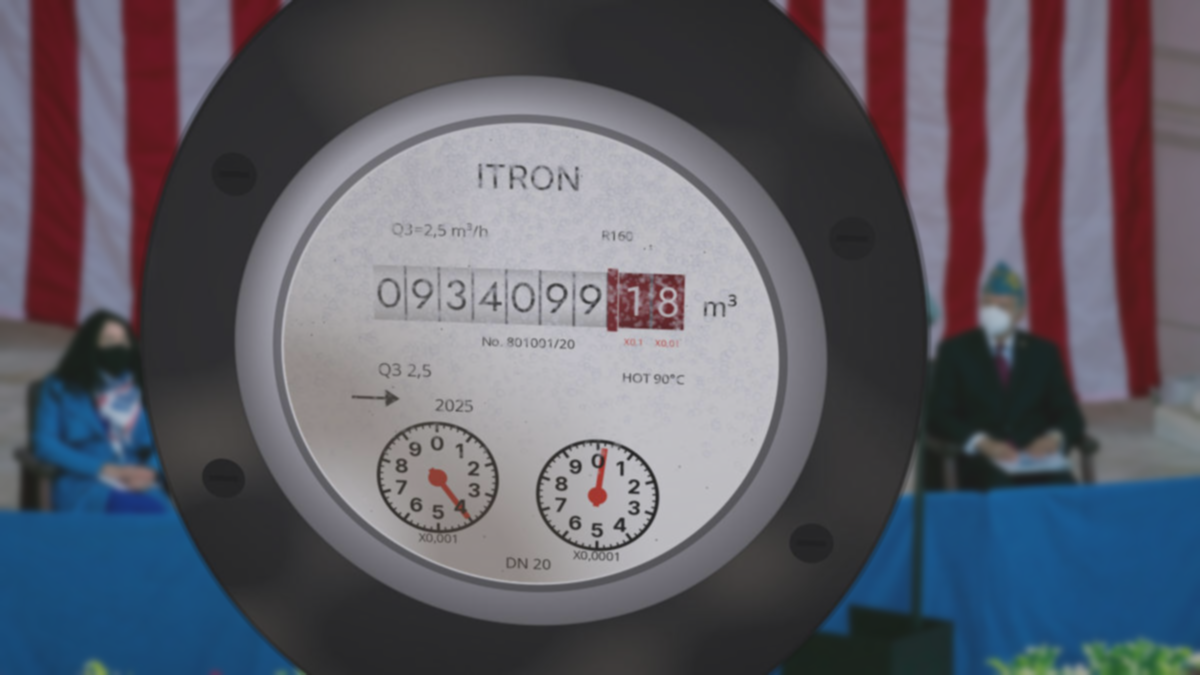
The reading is 934099.1840 m³
